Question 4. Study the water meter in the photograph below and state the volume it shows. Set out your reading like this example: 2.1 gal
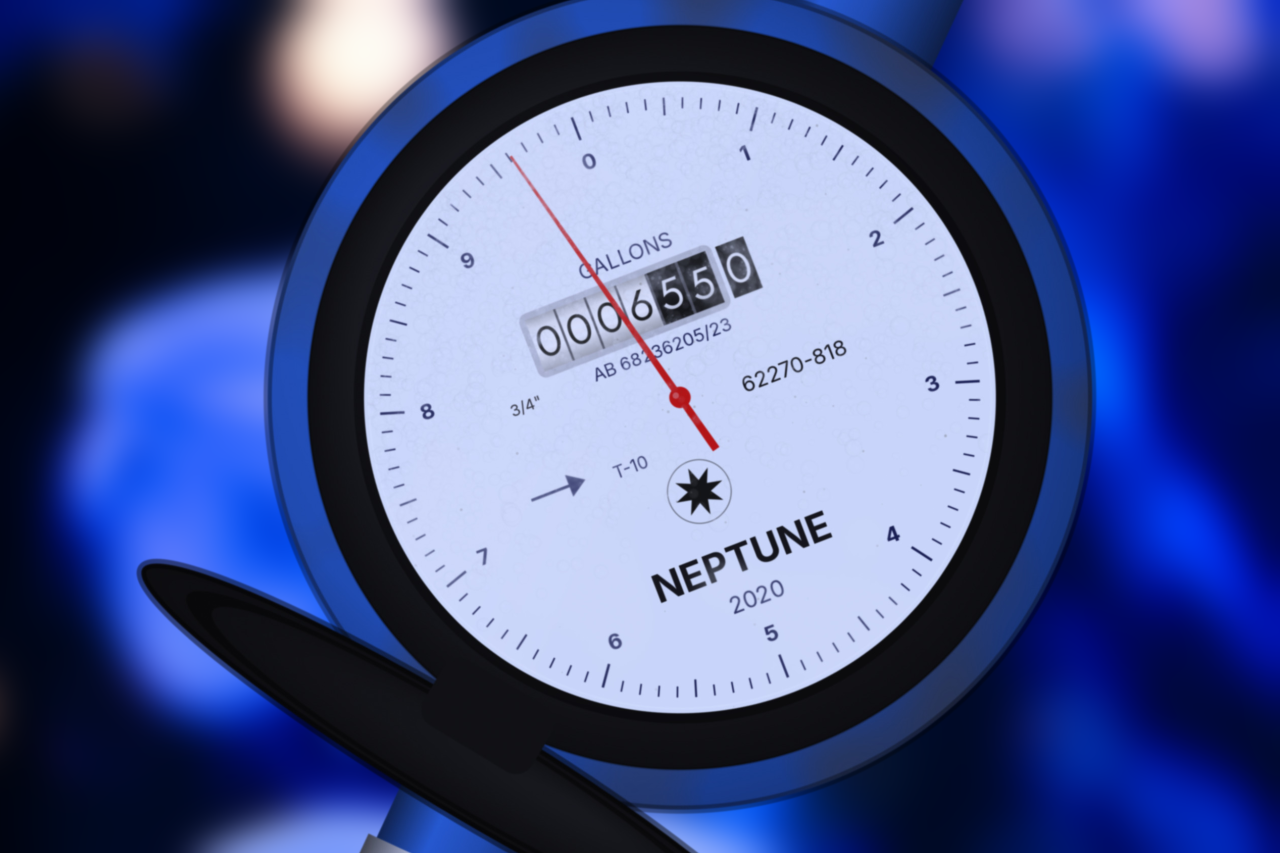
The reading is 6549.6 gal
